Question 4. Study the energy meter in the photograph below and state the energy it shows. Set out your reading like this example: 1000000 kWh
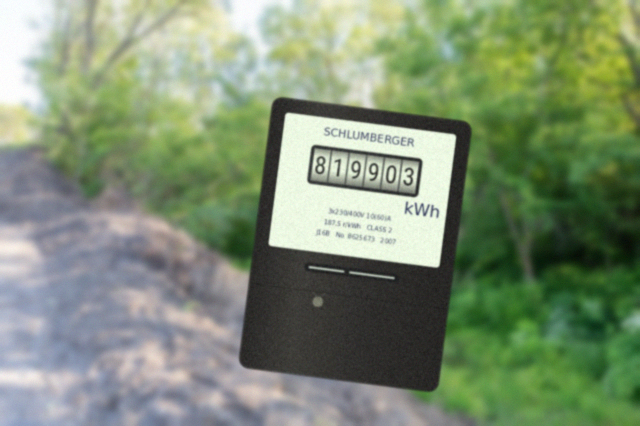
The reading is 819903 kWh
